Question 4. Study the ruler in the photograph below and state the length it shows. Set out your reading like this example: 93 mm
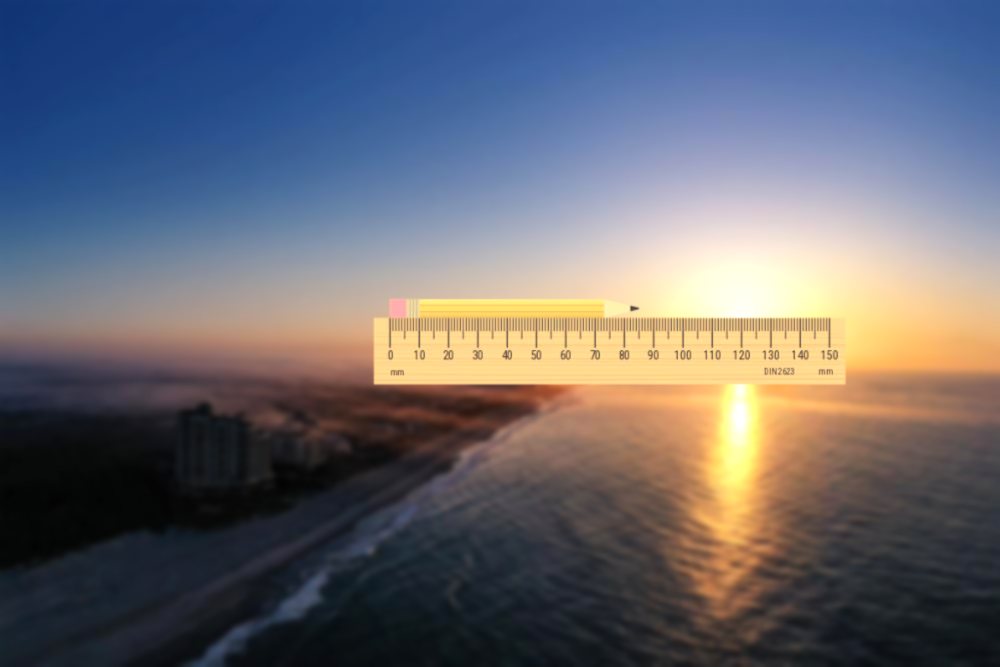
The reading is 85 mm
